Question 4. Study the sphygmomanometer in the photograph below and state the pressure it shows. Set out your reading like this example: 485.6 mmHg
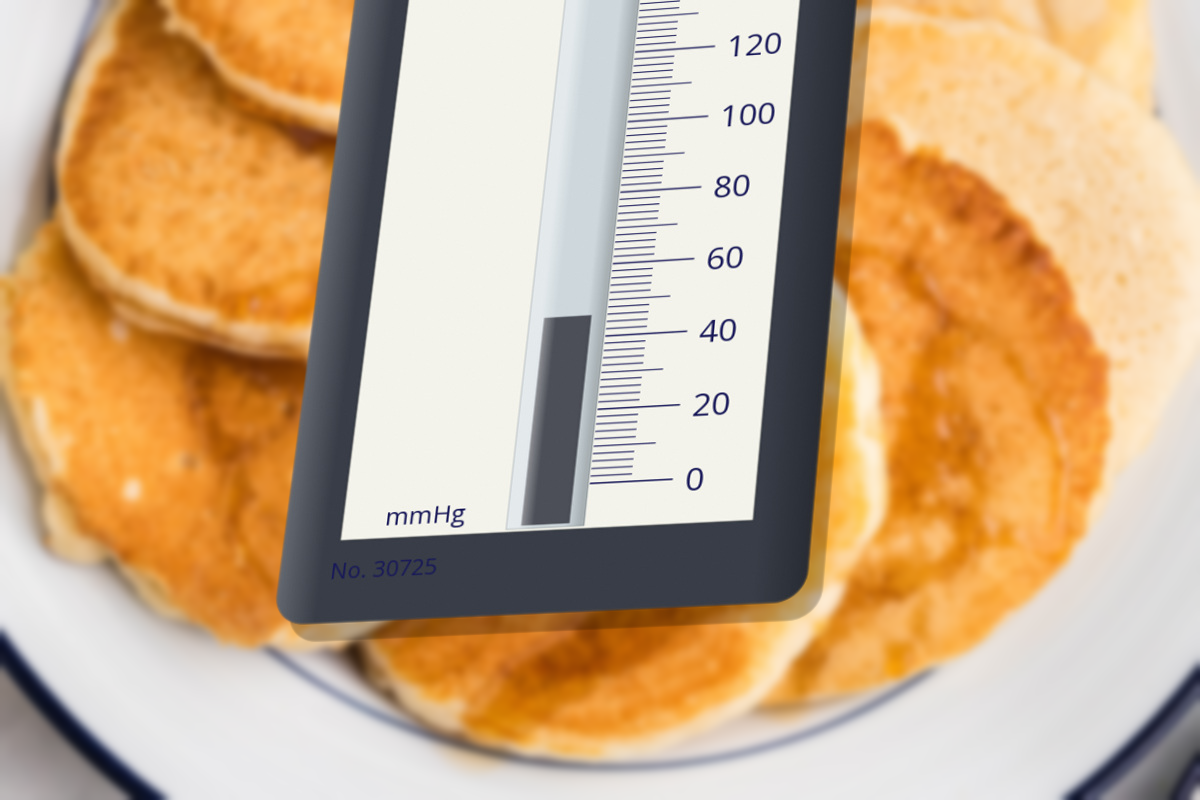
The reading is 46 mmHg
